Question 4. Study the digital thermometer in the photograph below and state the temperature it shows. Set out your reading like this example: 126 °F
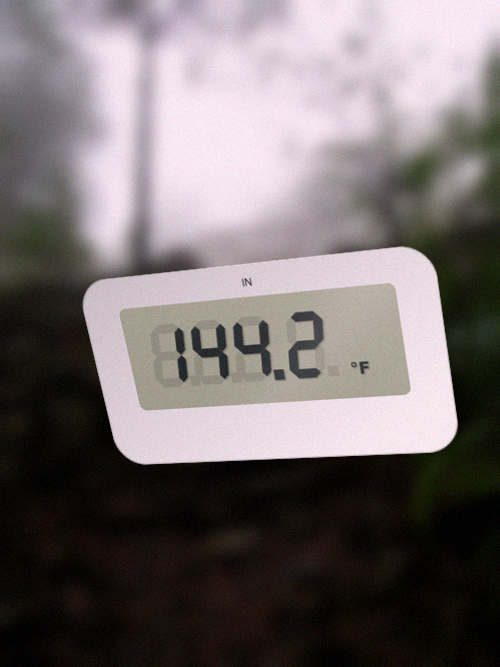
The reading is 144.2 °F
